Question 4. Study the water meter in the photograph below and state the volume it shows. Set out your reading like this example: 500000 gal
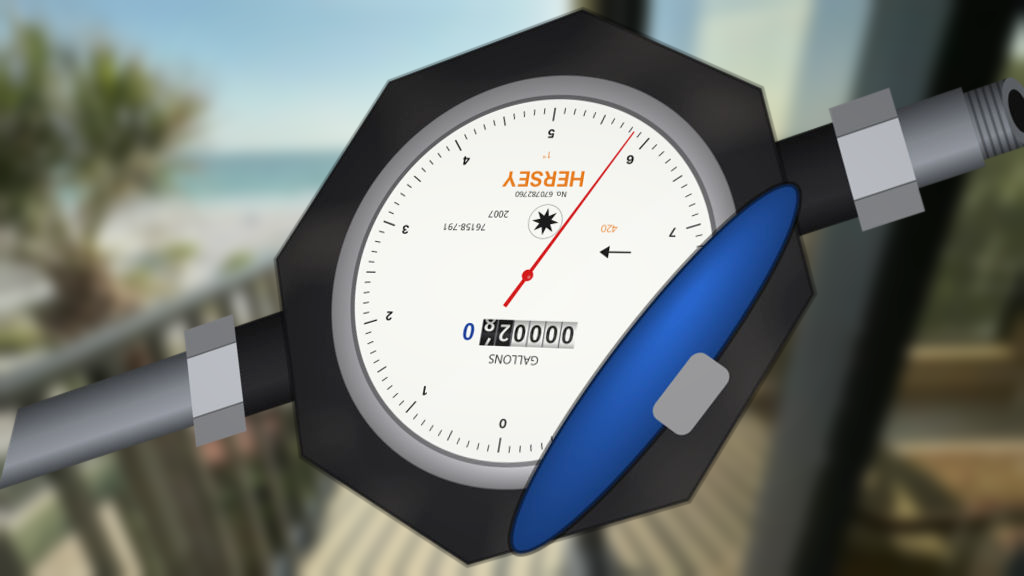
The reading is 275.8 gal
